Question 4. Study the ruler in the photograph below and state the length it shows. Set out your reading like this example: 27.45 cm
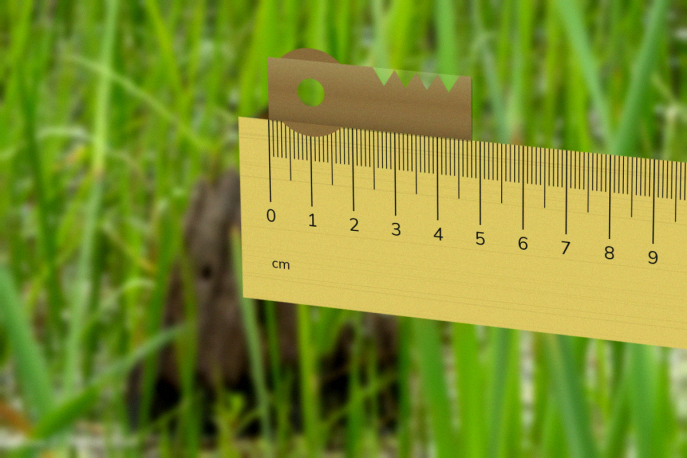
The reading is 4.8 cm
